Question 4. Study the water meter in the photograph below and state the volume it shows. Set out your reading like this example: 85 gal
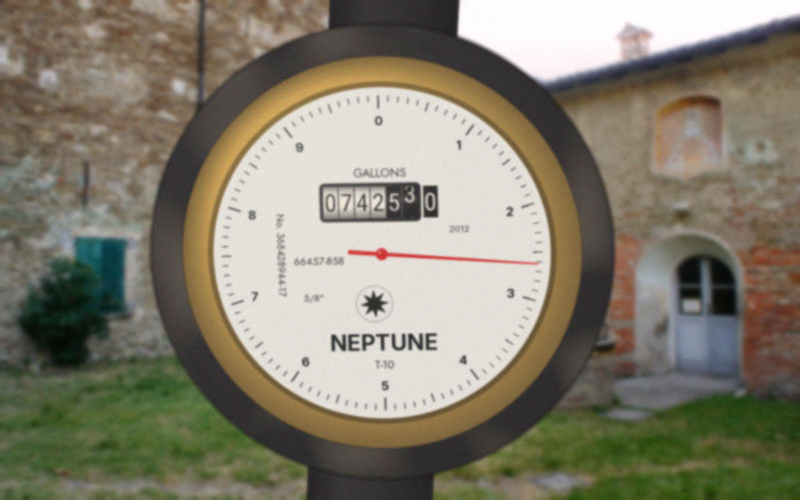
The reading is 742532.6 gal
